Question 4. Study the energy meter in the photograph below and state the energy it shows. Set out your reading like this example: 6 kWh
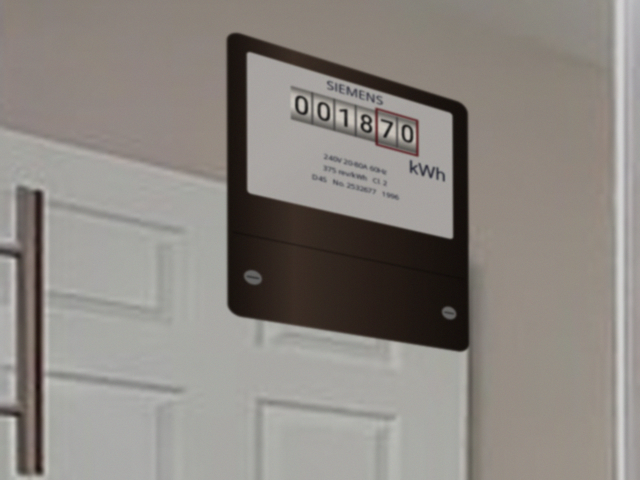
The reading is 18.70 kWh
